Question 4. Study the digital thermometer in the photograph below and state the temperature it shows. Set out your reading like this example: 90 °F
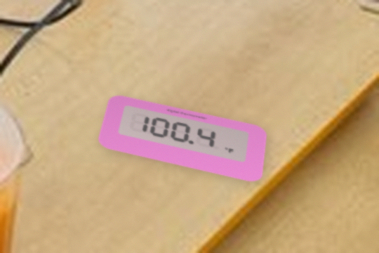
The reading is 100.4 °F
